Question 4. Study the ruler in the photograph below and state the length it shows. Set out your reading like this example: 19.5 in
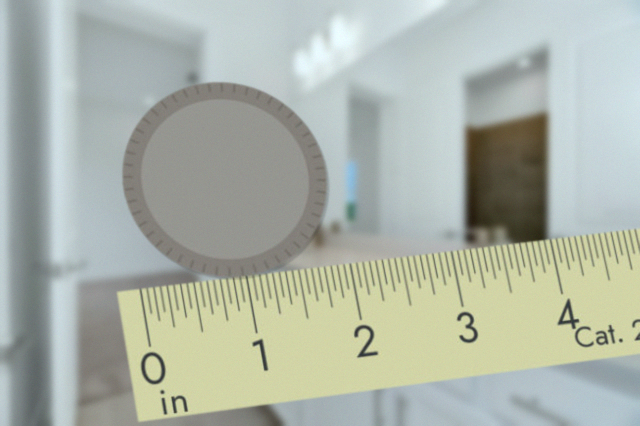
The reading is 1.9375 in
